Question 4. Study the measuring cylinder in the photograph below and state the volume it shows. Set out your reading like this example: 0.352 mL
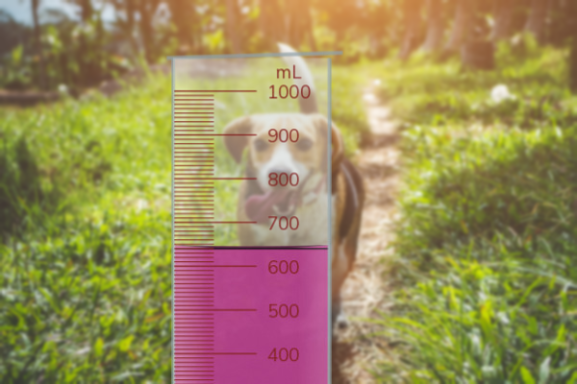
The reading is 640 mL
